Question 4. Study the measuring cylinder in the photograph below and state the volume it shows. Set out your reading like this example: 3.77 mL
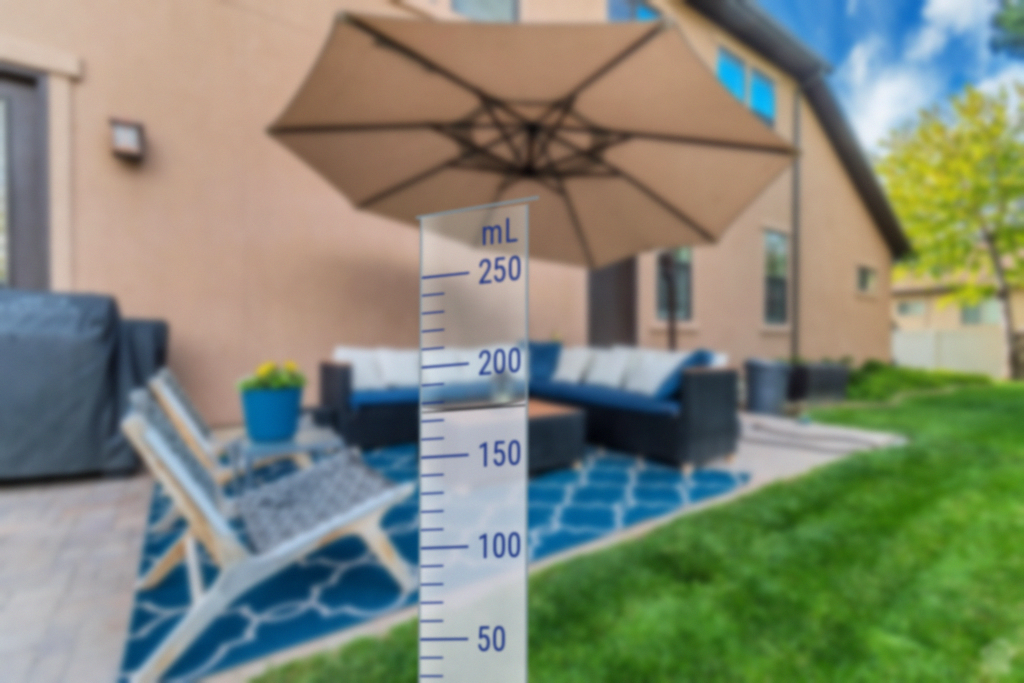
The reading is 175 mL
